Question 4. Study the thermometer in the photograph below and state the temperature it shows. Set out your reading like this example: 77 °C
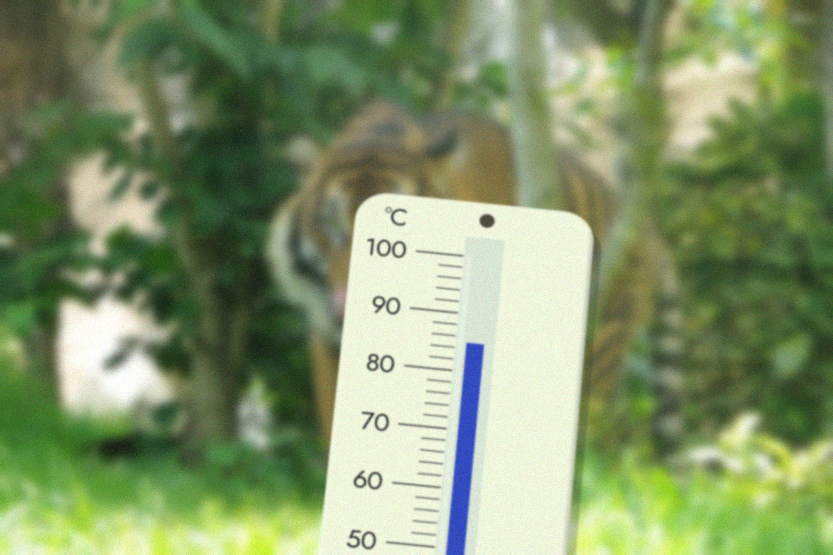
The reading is 85 °C
